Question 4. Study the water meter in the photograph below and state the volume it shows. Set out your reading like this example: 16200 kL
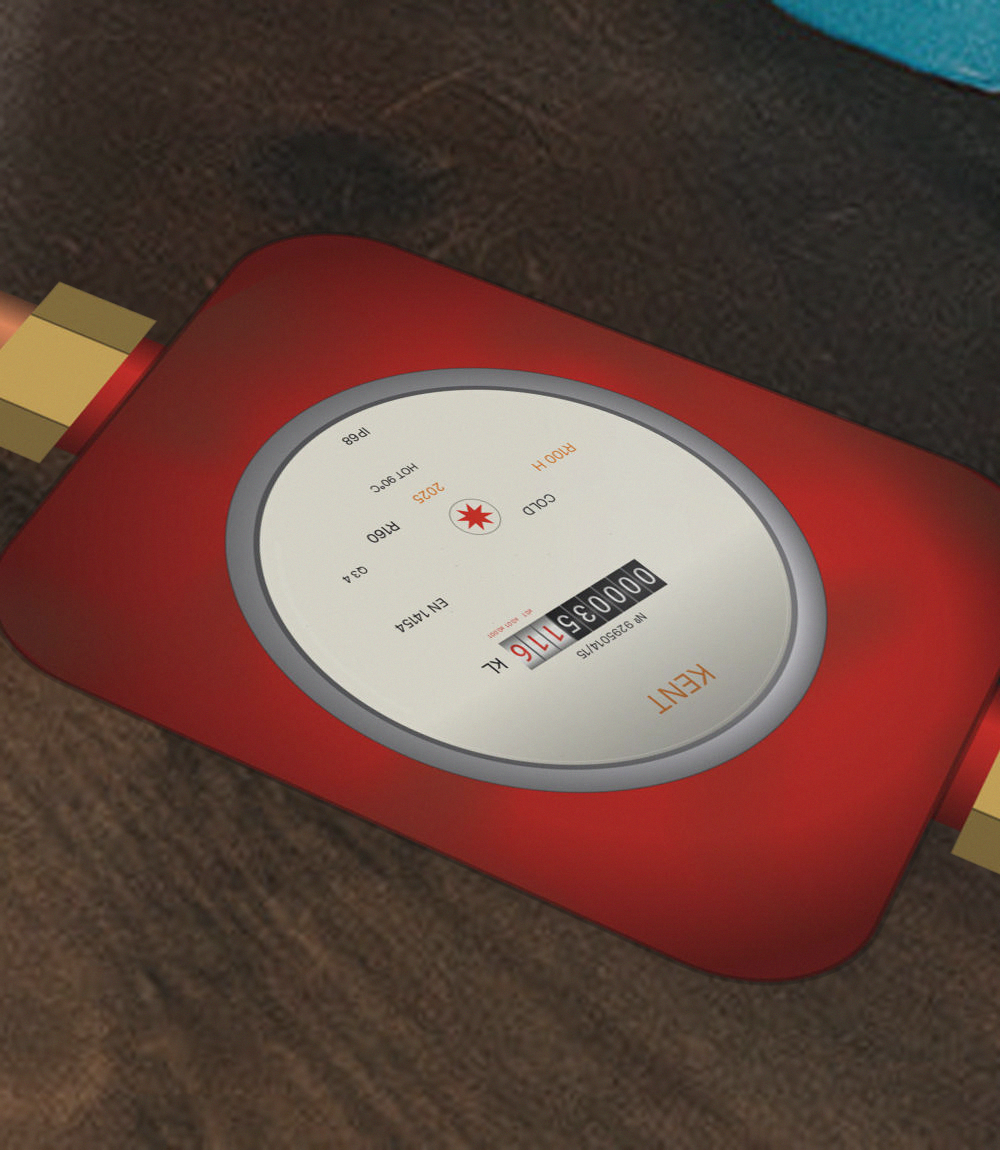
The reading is 35.116 kL
